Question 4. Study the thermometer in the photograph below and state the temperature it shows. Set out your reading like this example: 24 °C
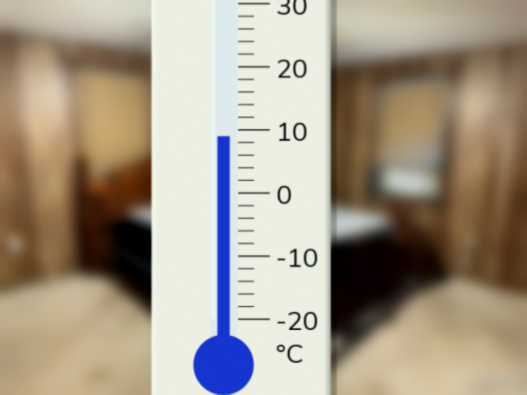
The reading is 9 °C
